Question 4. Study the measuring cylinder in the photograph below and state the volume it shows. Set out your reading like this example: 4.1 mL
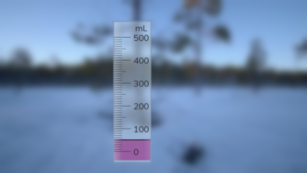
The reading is 50 mL
